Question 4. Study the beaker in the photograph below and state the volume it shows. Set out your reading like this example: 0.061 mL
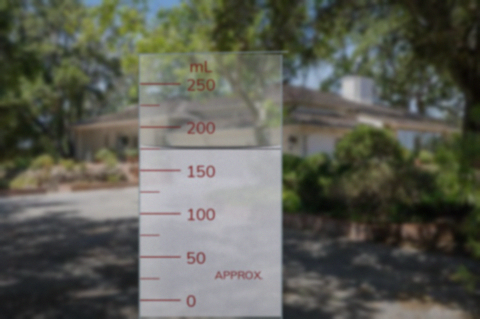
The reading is 175 mL
